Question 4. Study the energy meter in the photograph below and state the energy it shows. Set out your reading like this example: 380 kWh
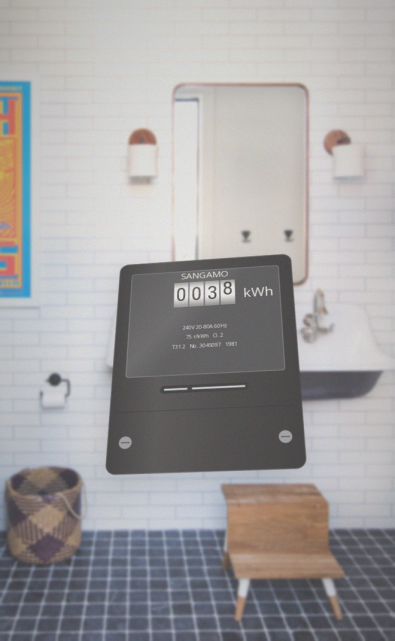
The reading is 38 kWh
